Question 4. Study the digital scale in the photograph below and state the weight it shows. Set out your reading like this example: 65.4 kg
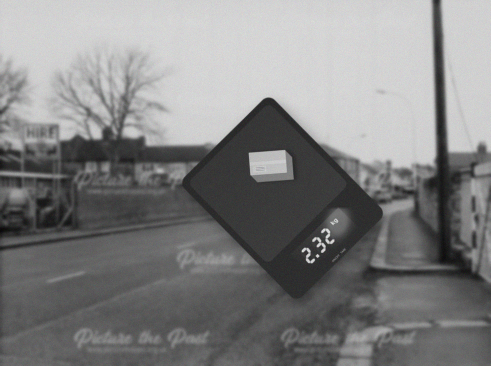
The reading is 2.32 kg
